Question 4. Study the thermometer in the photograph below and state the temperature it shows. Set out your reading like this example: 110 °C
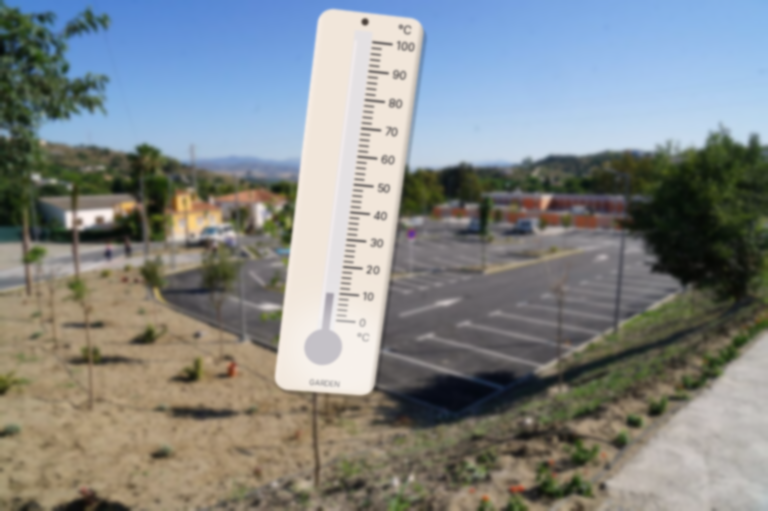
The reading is 10 °C
